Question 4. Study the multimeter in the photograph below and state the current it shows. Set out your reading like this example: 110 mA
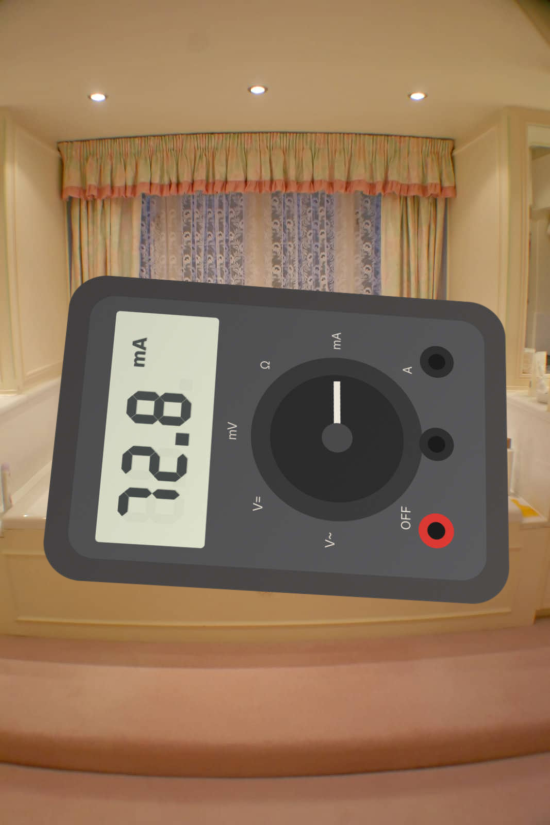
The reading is 72.8 mA
